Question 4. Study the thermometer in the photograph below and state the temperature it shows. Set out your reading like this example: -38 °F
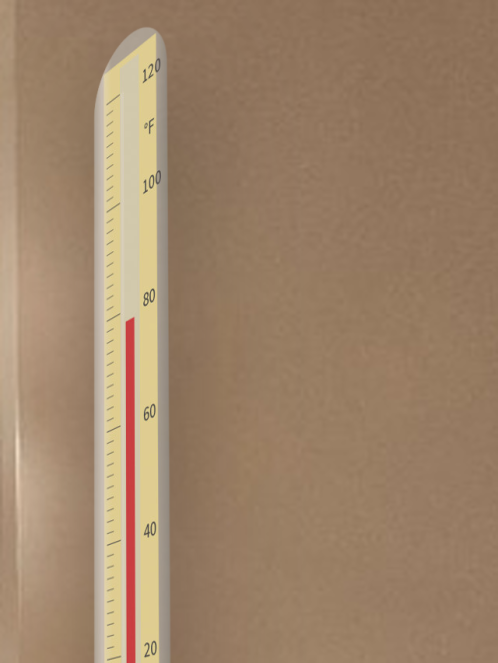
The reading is 78 °F
